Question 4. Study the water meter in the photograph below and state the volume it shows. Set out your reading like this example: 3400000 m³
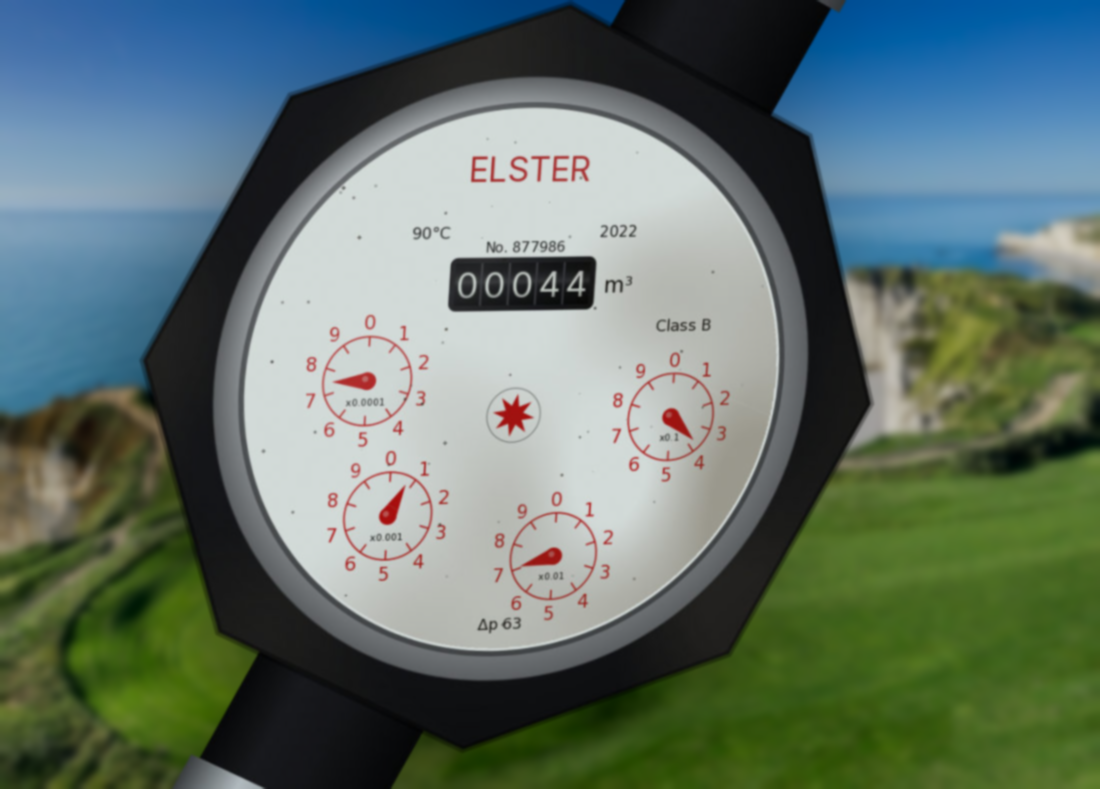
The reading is 44.3707 m³
